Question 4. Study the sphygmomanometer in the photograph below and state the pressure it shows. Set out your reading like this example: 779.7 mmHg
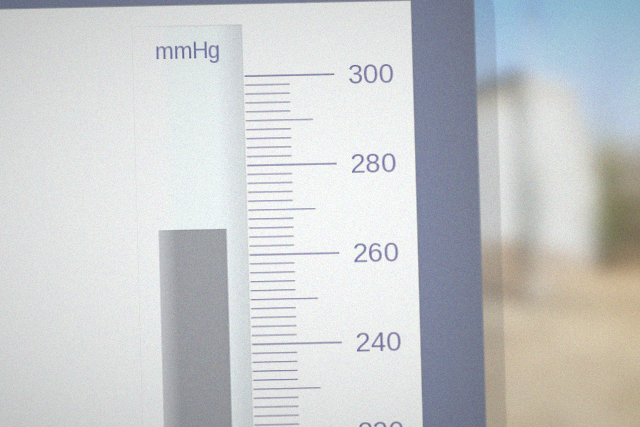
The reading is 266 mmHg
